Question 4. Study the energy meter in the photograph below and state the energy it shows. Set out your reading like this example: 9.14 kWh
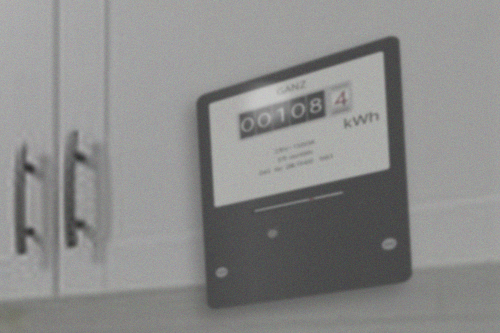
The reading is 108.4 kWh
